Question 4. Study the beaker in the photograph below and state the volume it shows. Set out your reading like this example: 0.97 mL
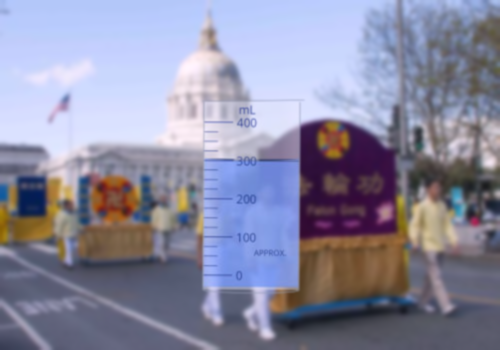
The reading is 300 mL
